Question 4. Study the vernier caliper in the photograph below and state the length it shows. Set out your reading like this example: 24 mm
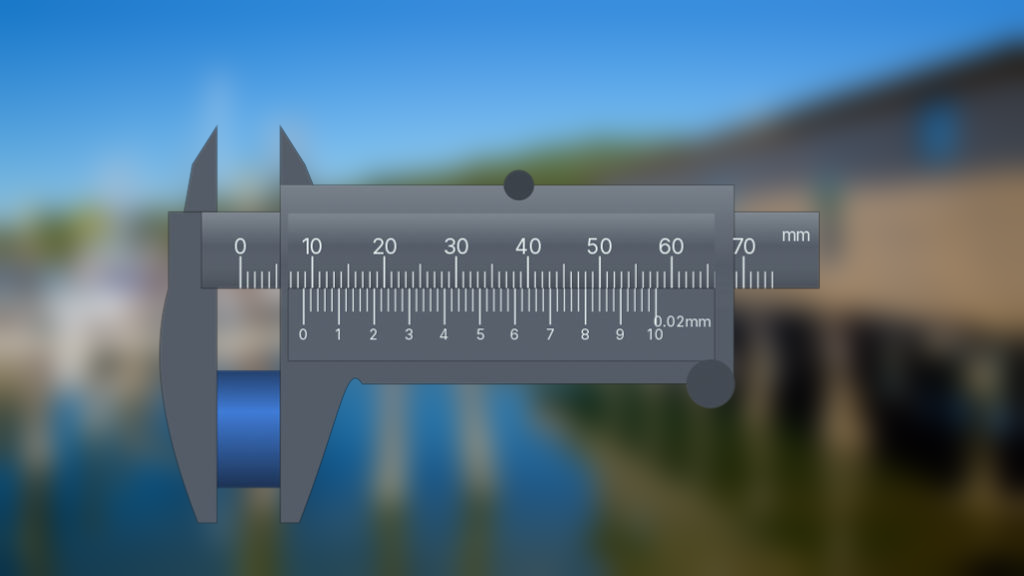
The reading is 8.8 mm
